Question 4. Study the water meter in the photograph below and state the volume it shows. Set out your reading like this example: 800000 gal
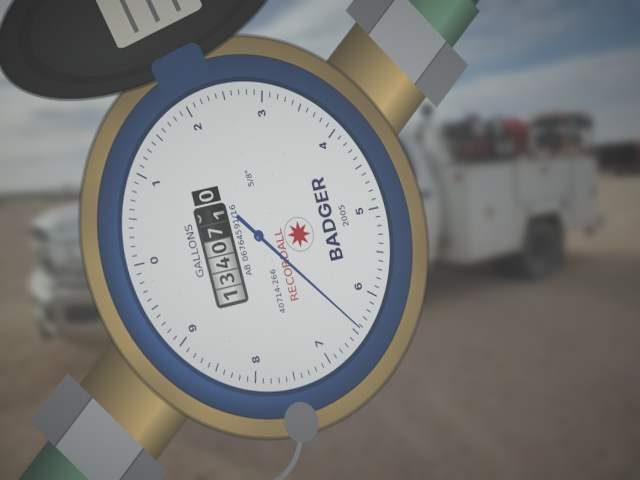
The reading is 1340706.4 gal
